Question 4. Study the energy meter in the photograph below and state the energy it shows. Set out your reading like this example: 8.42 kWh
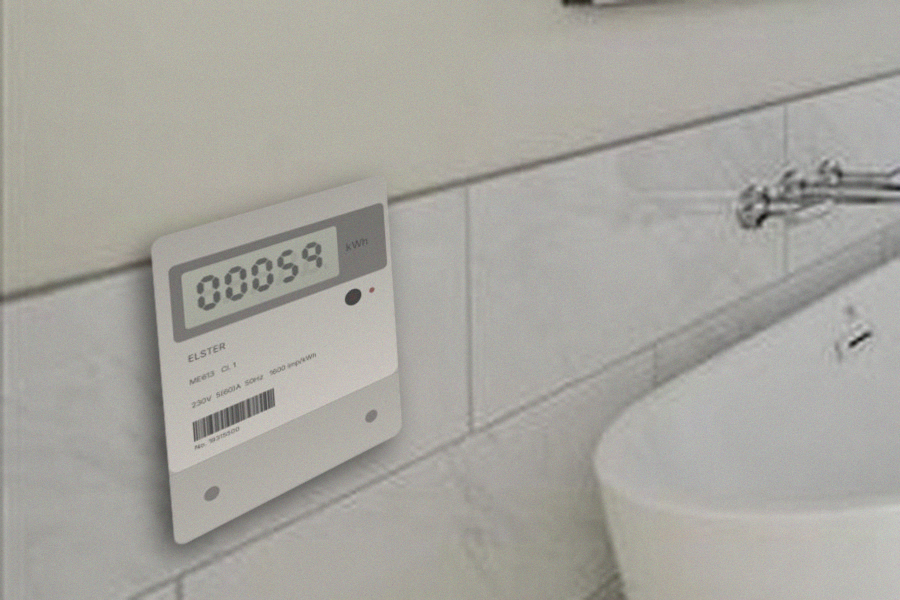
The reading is 59 kWh
